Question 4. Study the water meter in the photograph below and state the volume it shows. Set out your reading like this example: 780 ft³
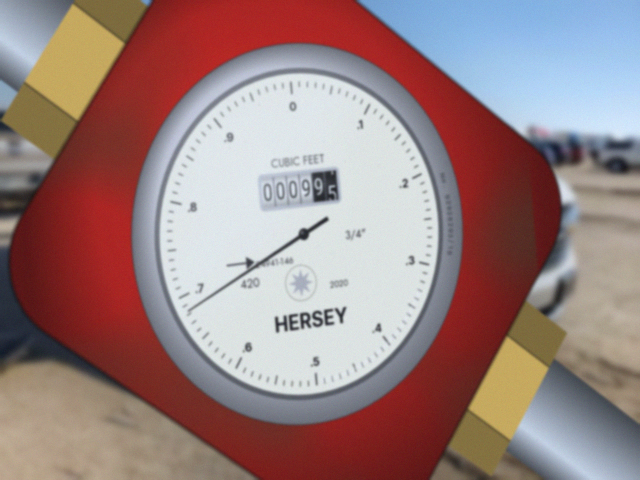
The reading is 994.68 ft³
